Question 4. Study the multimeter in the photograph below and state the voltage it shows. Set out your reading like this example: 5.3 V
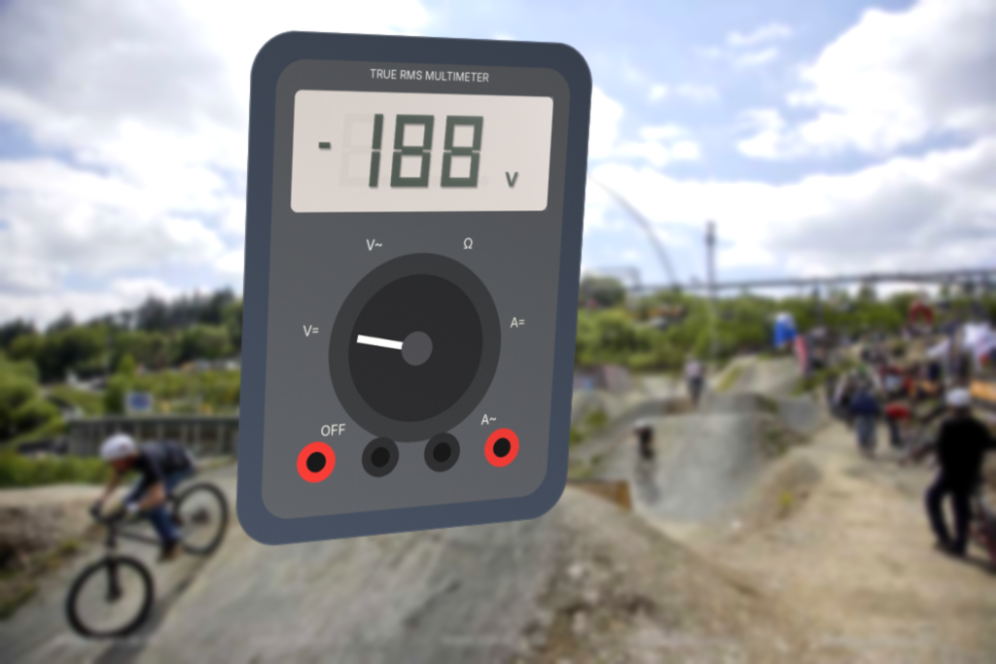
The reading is -188 V
